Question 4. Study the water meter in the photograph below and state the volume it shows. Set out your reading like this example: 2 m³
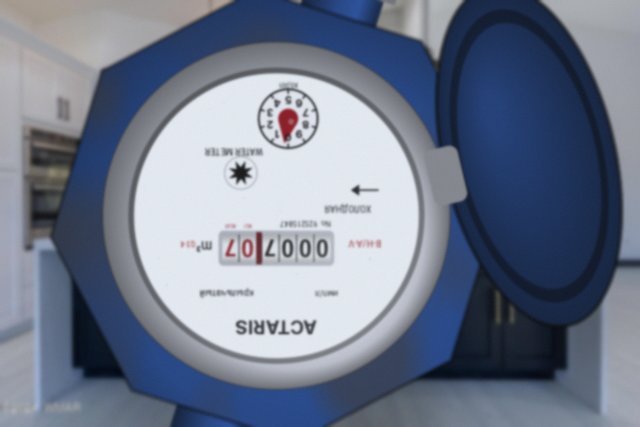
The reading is 7.070 m³
